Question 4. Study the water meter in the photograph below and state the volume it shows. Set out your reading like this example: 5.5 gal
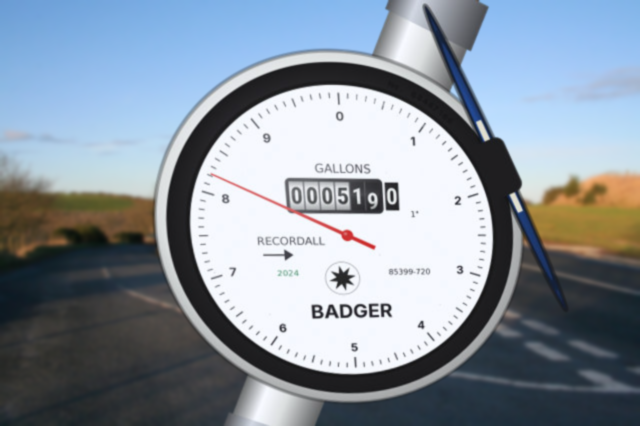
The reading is 5188.2 gal
